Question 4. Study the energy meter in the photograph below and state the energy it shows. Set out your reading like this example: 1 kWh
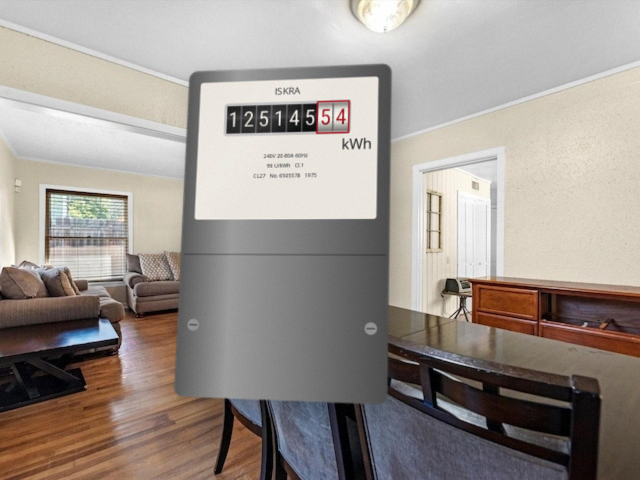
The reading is 125145.54 kWh
